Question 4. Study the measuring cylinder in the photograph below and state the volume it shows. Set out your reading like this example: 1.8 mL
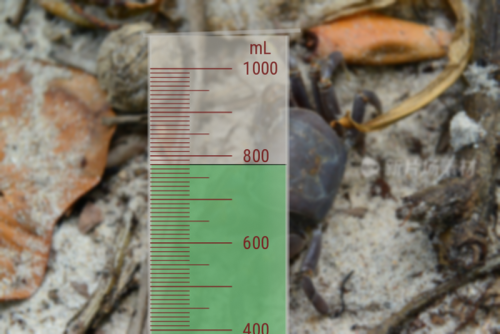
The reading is 780 mL
